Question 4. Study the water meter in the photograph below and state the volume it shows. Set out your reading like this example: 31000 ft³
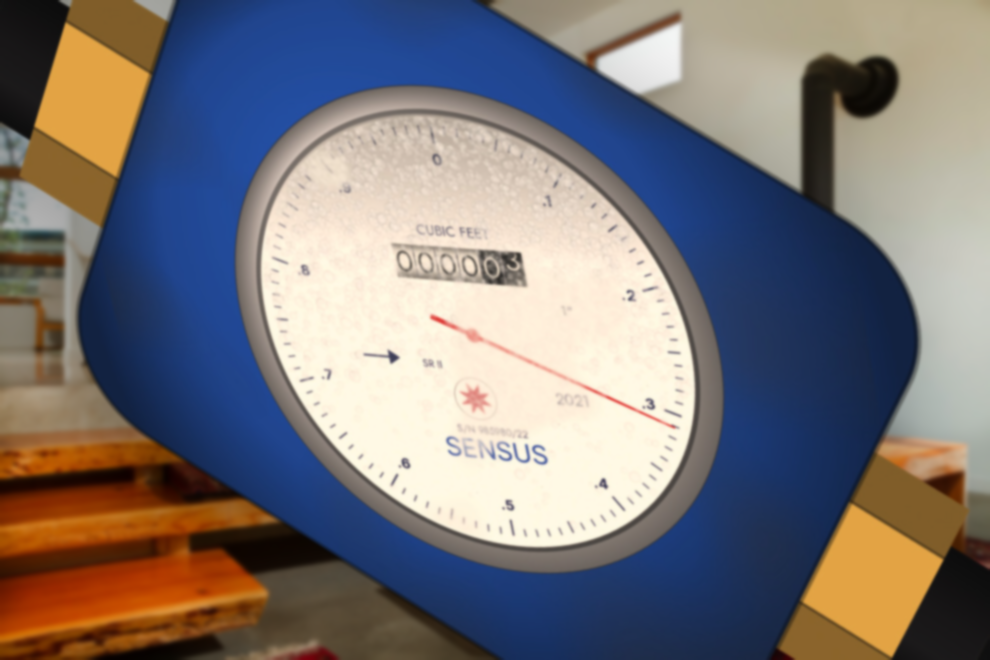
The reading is 3.31 ft³
